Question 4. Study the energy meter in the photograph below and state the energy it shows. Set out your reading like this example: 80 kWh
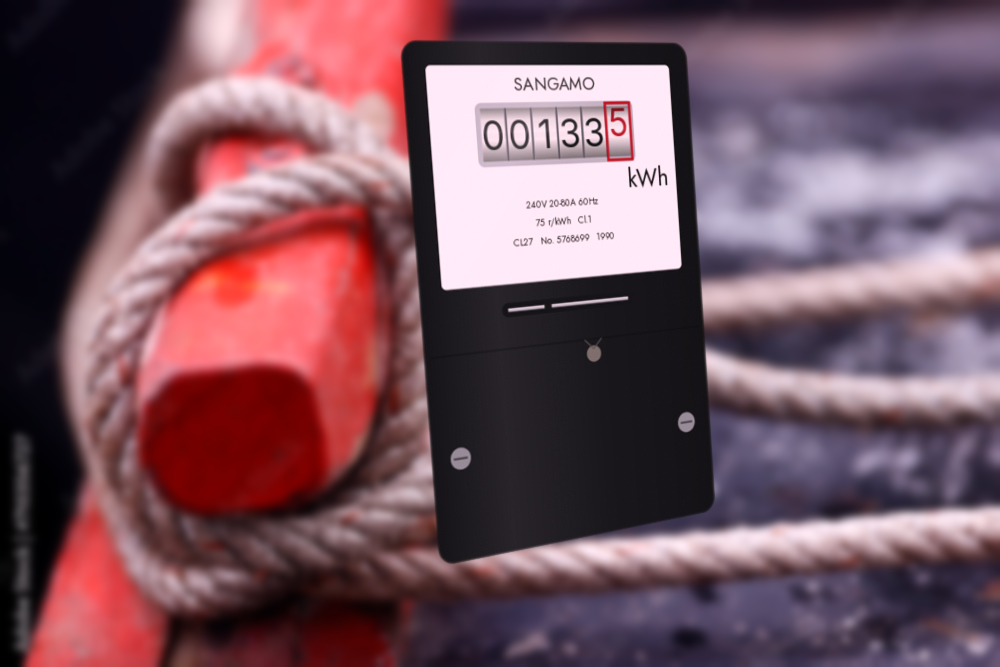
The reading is 133.5 kWh
